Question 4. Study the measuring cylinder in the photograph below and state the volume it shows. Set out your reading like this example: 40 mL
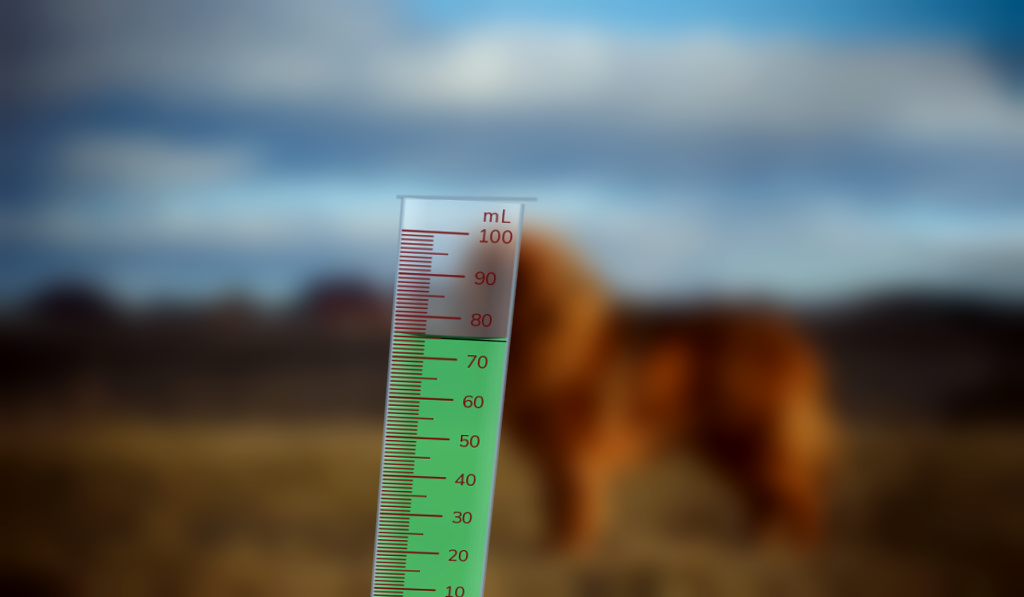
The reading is 75 mL
